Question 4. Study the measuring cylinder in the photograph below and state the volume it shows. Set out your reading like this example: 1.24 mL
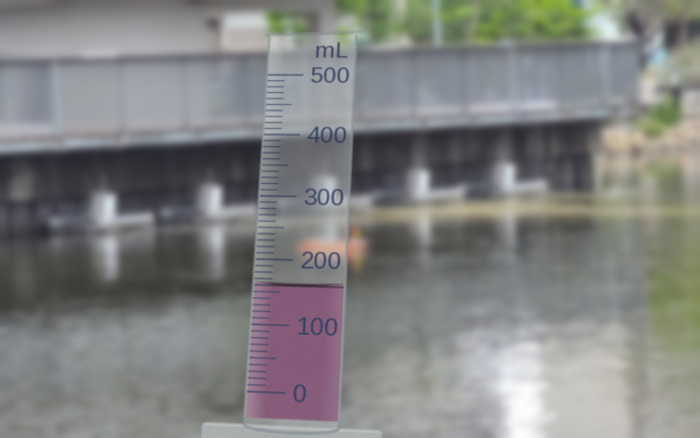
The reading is 160 mL
